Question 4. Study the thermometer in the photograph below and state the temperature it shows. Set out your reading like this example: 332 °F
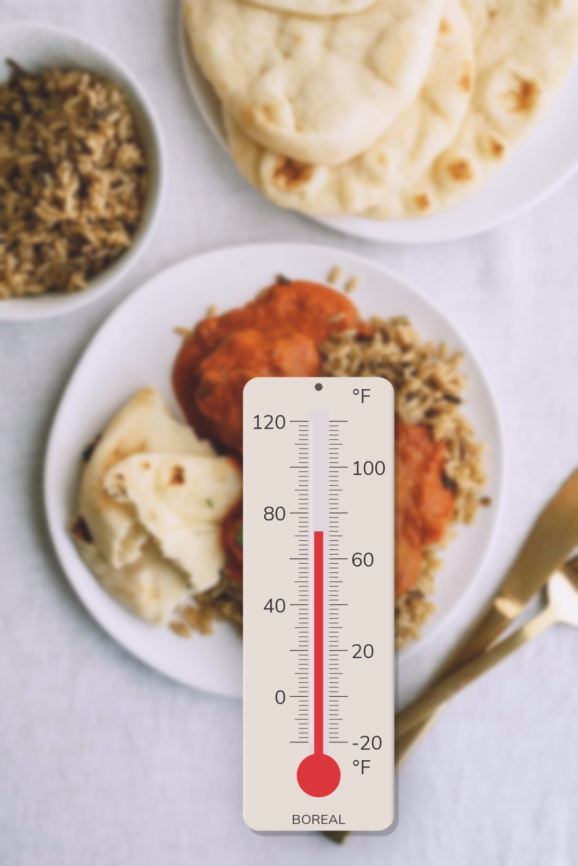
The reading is 72 °F
